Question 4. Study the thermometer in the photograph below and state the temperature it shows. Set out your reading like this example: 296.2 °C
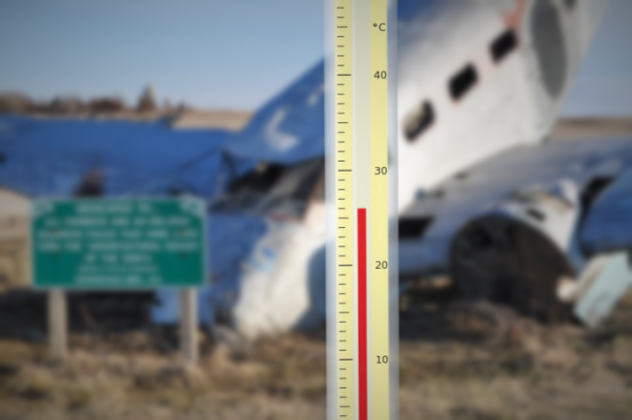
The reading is 26 °C
